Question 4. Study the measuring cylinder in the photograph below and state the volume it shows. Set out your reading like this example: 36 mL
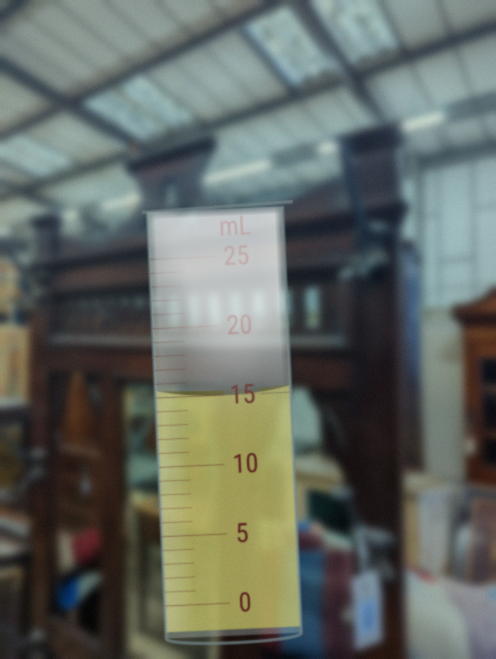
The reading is 15 mL
